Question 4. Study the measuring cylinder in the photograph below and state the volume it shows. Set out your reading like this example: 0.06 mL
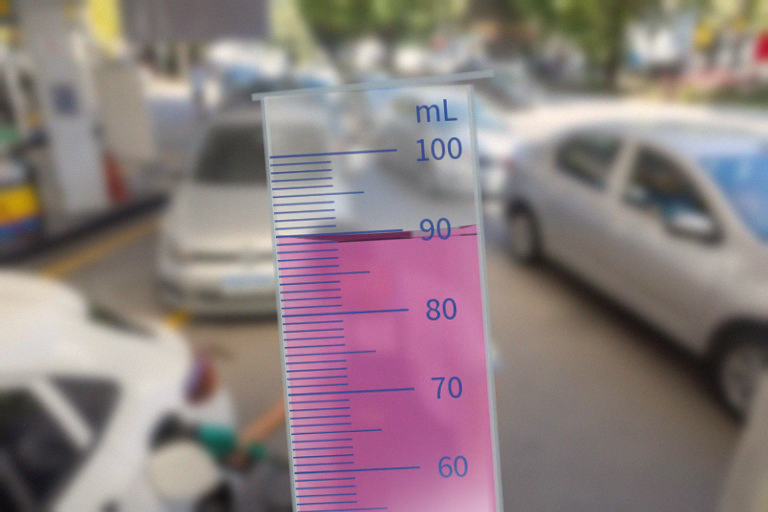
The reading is 89 mL
